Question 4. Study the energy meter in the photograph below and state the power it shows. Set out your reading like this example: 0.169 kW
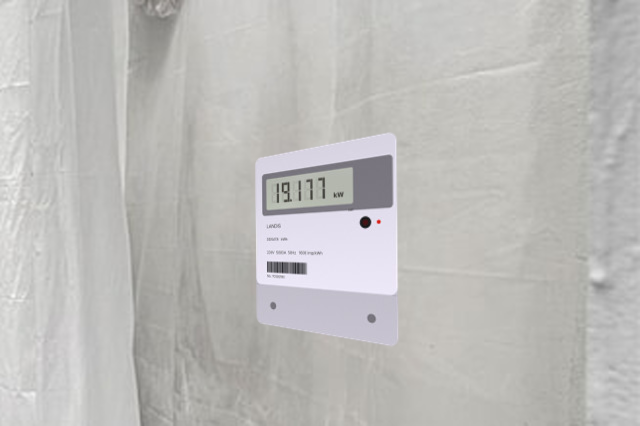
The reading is 19.177 kW
